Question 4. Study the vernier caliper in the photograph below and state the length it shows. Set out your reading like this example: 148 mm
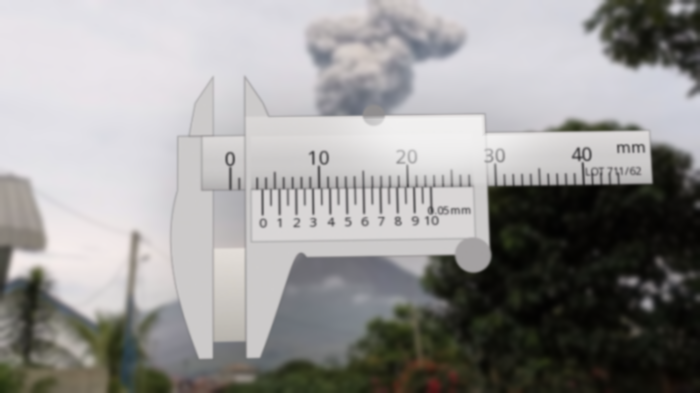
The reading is 3.6 mm
